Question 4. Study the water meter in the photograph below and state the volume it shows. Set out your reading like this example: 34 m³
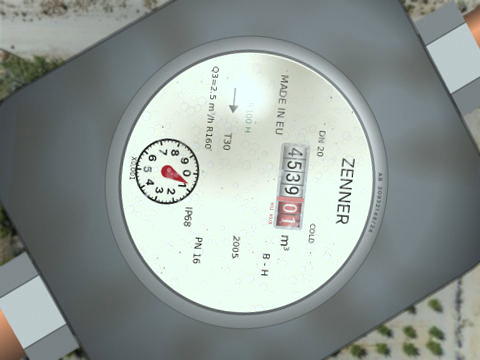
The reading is 4539.010 m³
